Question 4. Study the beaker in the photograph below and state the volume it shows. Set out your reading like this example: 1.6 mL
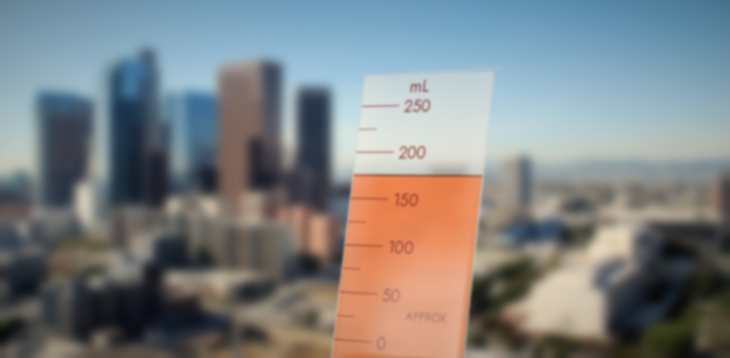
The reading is 175 mL
